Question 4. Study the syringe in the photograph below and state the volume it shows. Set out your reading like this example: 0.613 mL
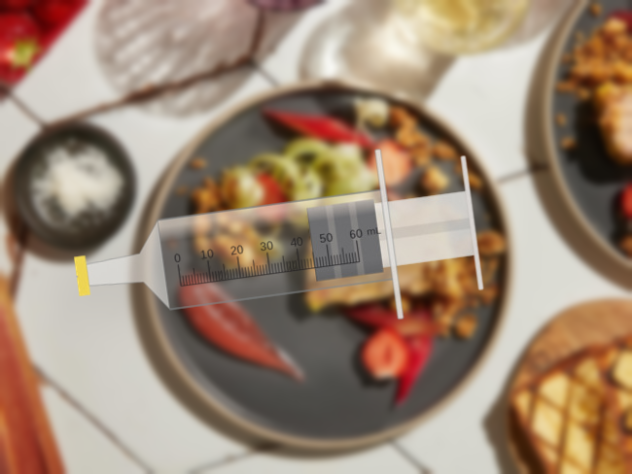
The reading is 45 mL
